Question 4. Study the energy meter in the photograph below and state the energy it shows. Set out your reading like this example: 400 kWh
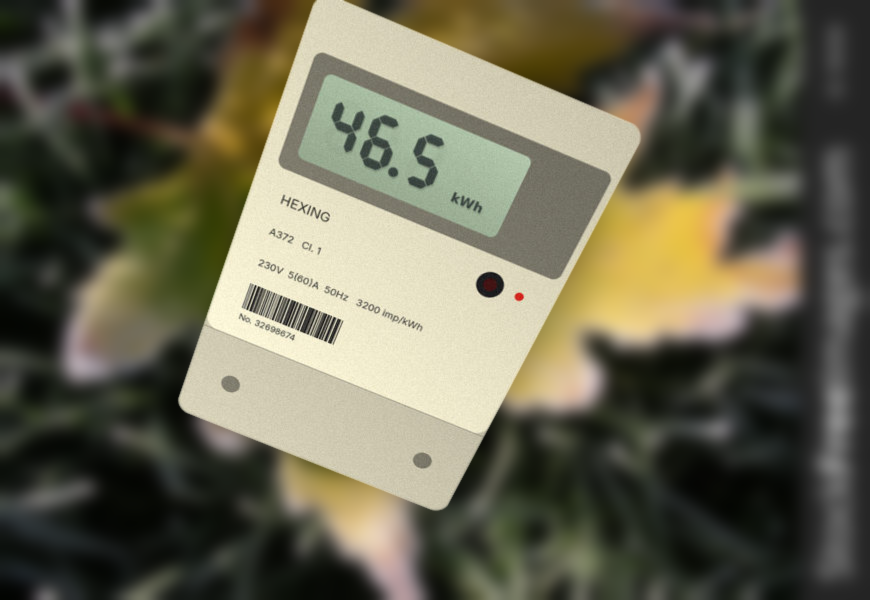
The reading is 46.5 kWh
